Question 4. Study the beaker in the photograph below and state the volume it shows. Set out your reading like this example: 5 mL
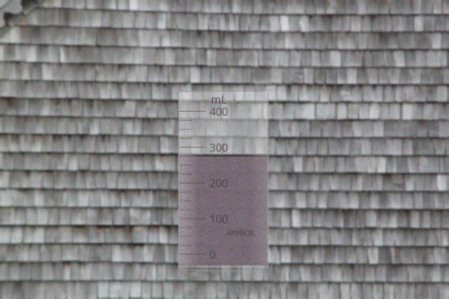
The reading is 275 mL
